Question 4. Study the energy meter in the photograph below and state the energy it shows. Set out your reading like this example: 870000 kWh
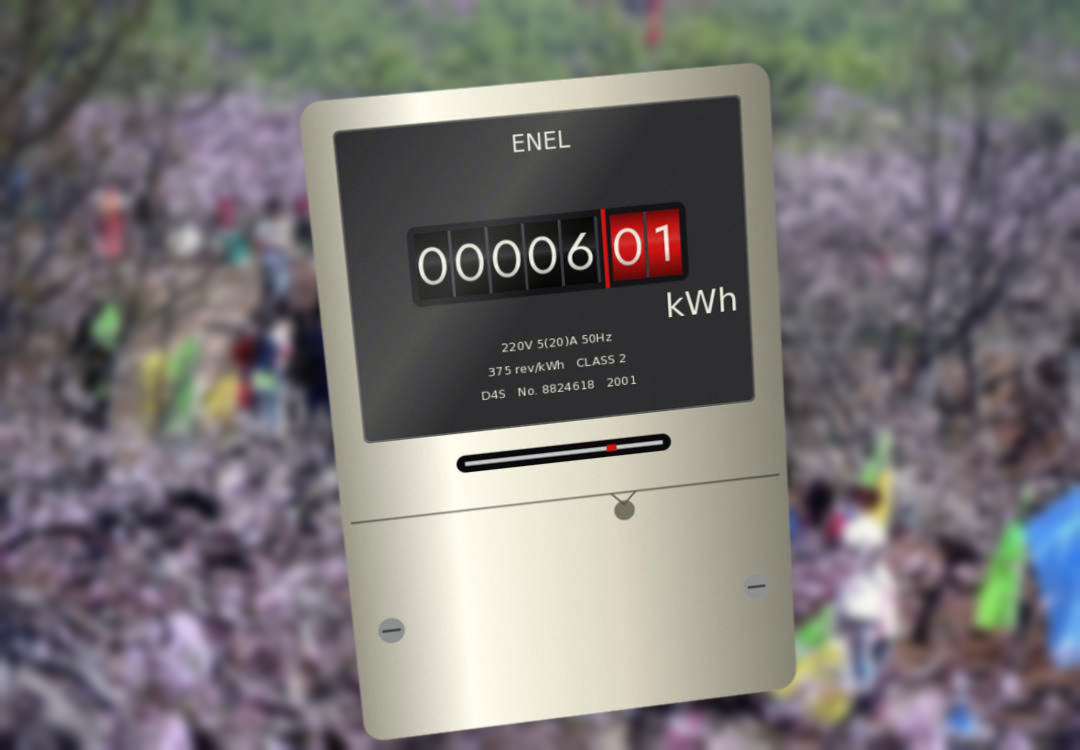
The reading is 6.01 kWh
